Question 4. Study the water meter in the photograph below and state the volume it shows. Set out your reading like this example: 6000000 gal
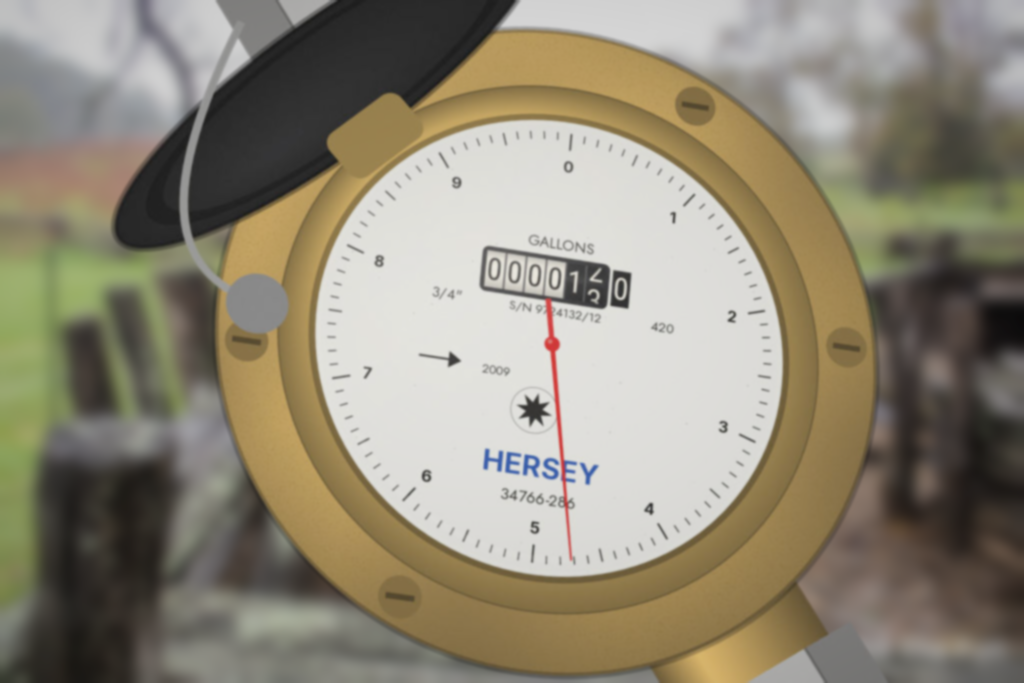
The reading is 124.7 gal
